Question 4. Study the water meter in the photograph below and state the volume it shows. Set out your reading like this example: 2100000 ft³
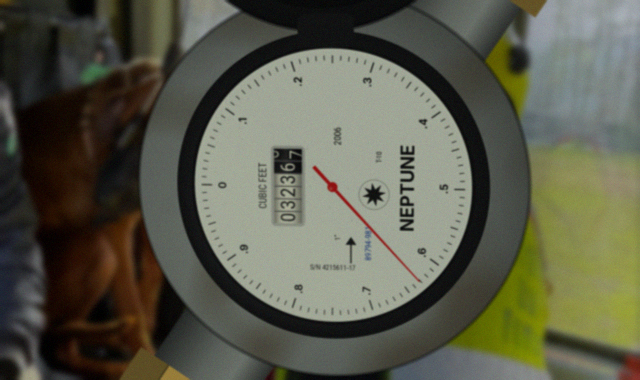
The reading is 32366.63 ft³
